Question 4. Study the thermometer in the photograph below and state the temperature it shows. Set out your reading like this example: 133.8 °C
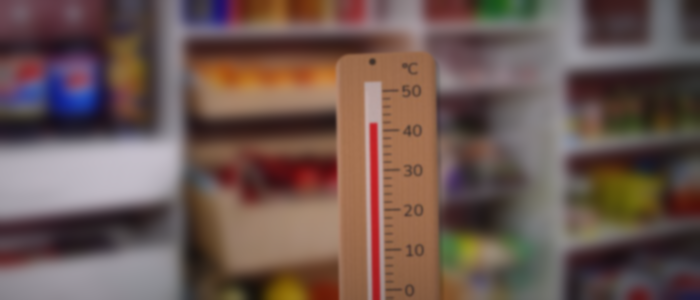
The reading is 42 °C
